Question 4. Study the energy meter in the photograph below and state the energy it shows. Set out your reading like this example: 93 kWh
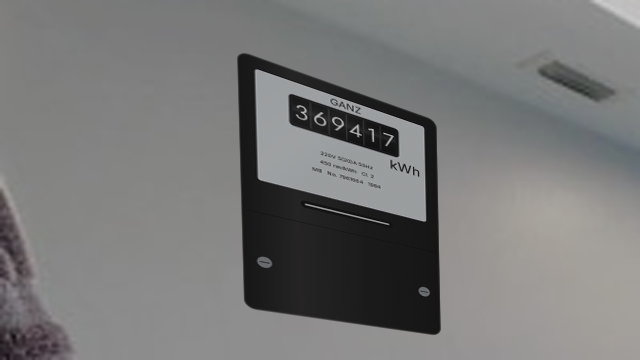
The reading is 369417 kWh
